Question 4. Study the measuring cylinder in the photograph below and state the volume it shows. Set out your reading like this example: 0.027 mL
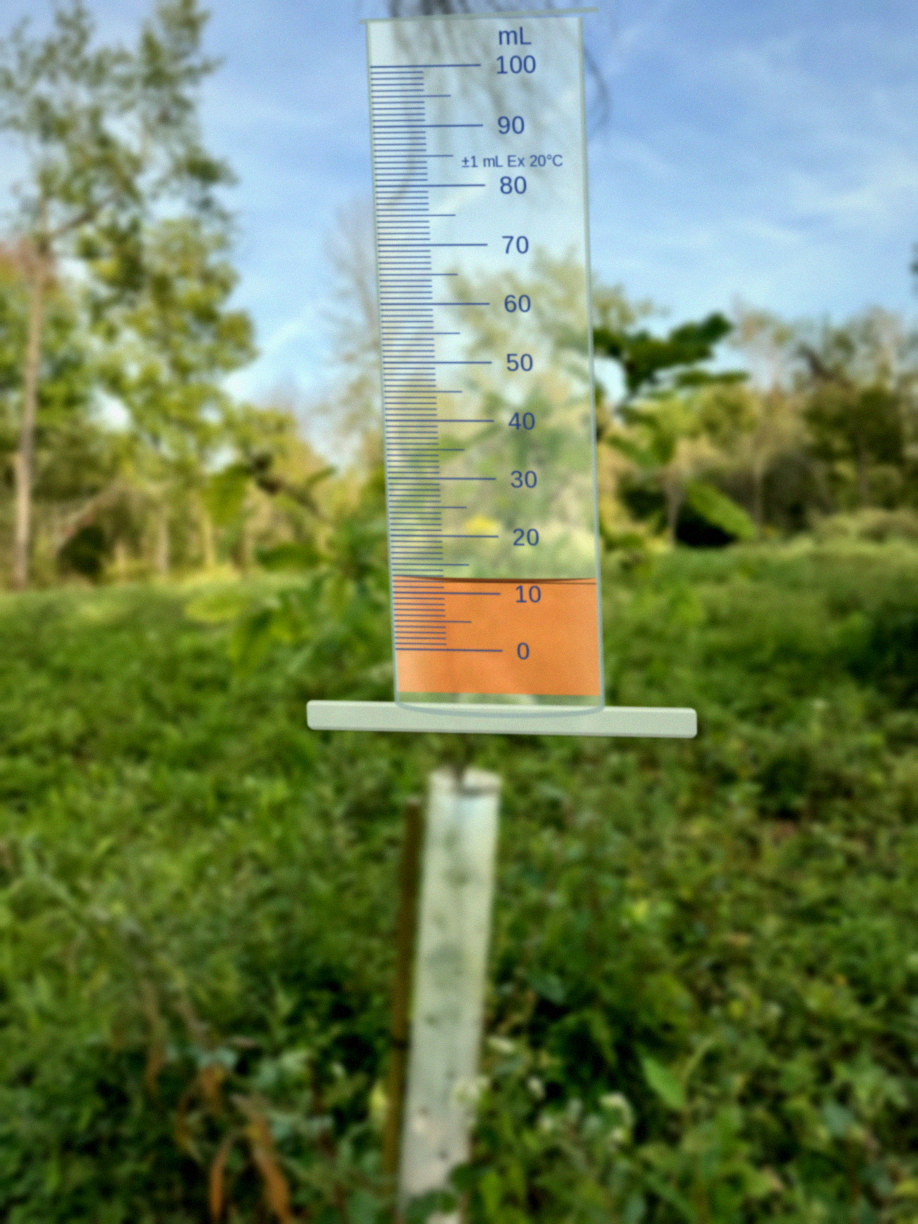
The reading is 12 mL
